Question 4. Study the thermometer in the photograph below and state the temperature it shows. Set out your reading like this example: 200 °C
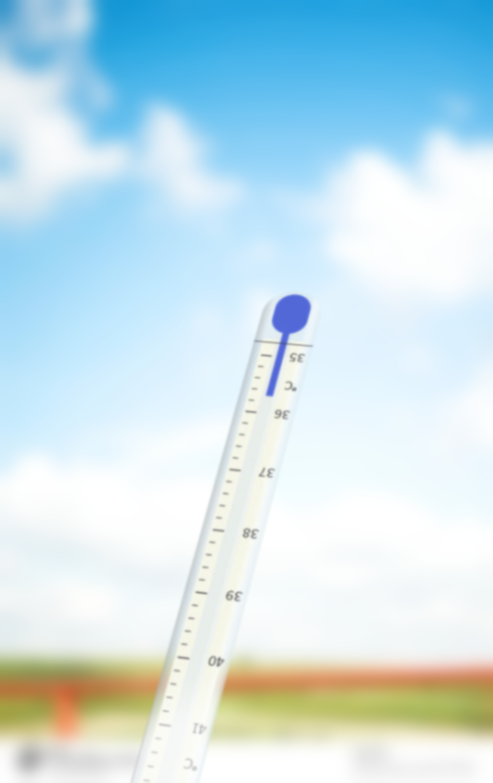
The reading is 35.7 °C
